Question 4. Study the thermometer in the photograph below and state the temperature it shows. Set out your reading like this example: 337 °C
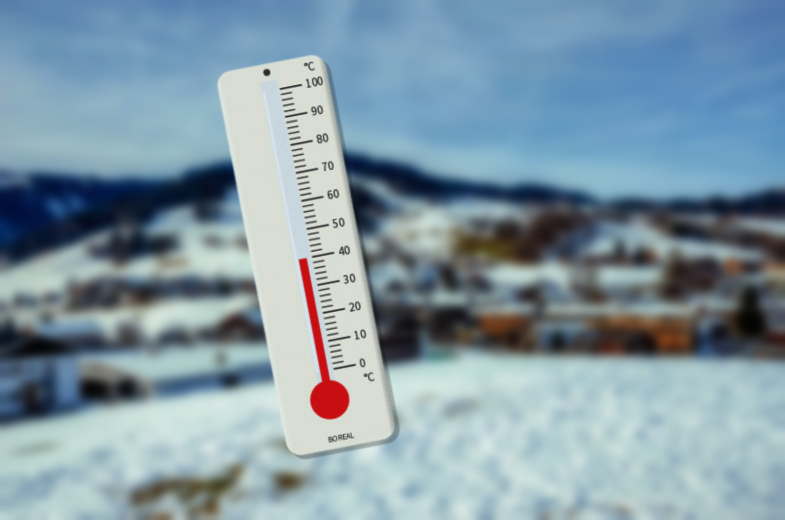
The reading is 40 °C
